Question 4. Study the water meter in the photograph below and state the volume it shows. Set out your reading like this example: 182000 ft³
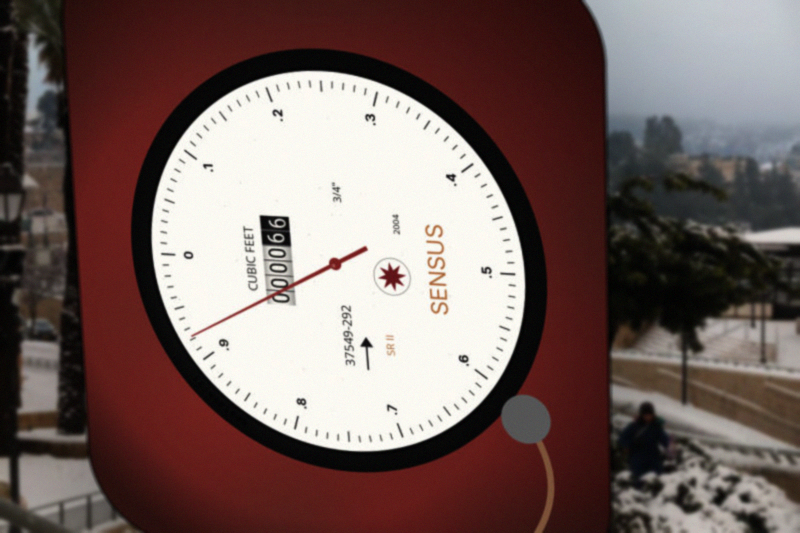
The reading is 65.92 ft³
